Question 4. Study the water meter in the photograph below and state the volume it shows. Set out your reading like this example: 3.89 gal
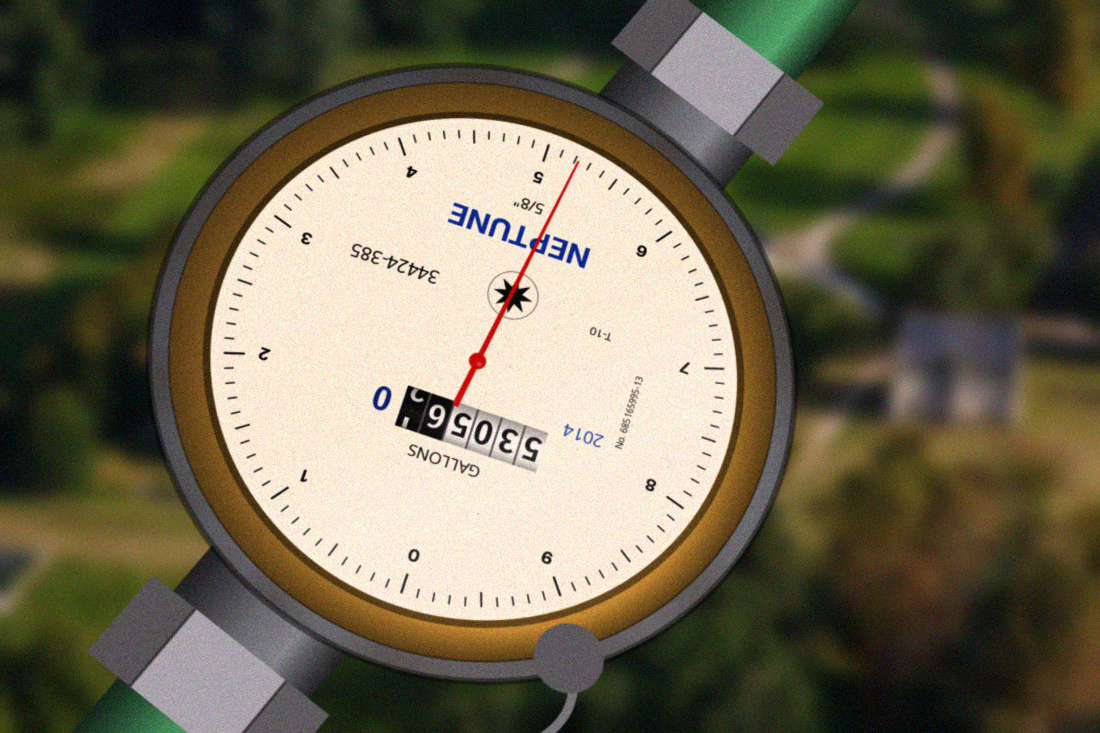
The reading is 5305615.2 gal
